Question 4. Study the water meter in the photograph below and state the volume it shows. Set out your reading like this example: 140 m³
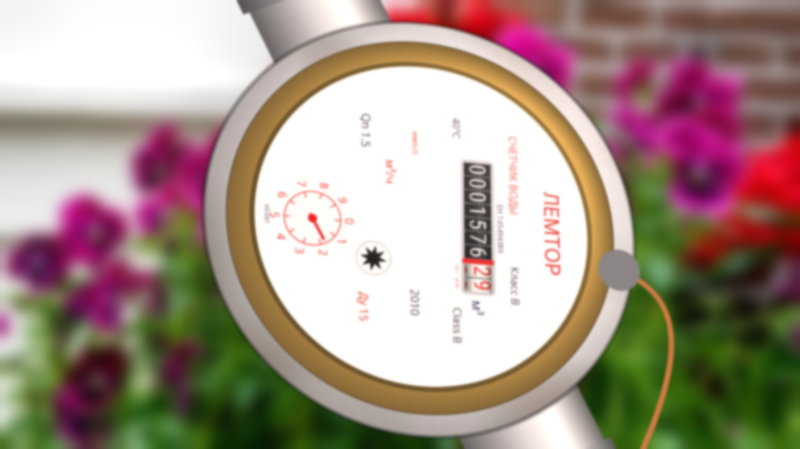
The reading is 1576.291 m³
